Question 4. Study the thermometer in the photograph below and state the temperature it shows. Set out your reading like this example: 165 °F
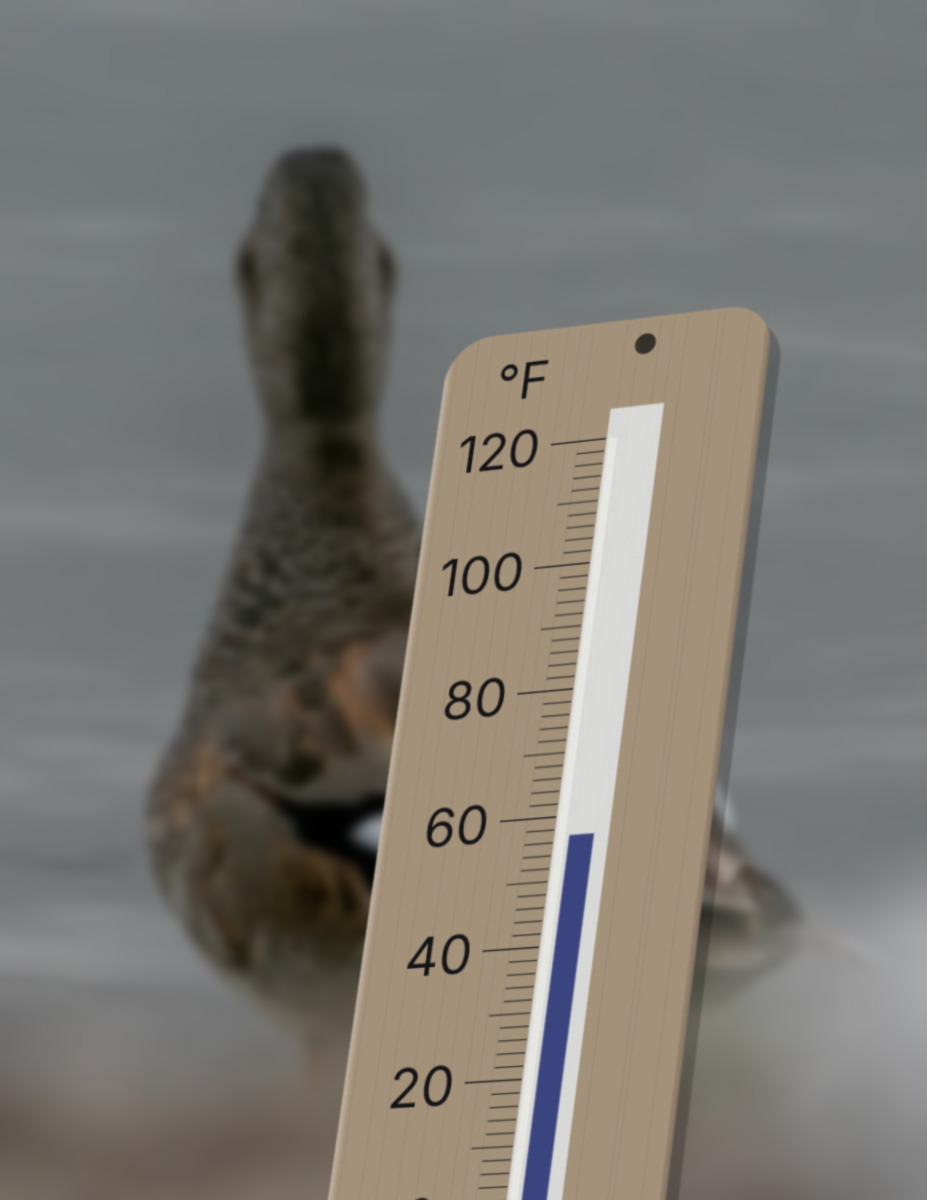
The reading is 57 °F
